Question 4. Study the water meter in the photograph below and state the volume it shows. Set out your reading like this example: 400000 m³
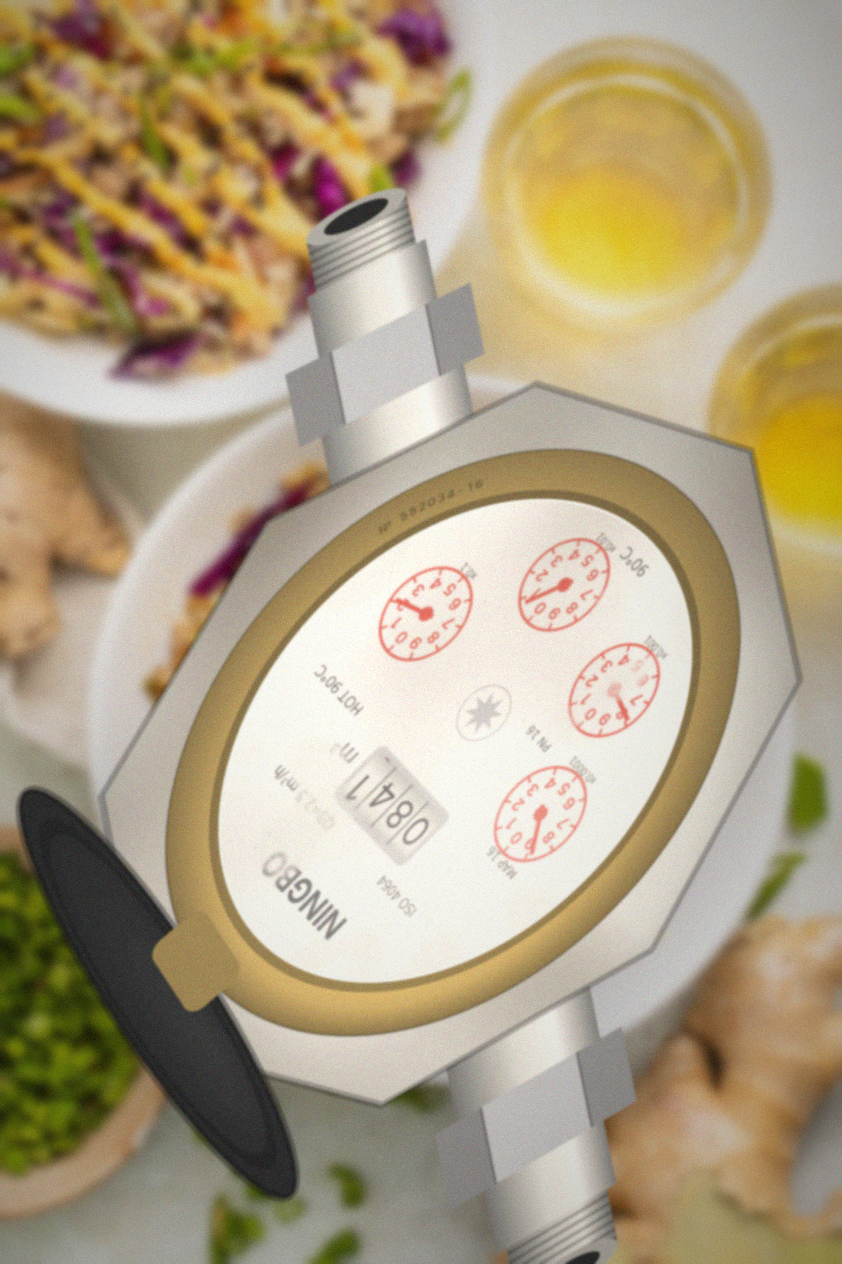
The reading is 841.2078 m³
